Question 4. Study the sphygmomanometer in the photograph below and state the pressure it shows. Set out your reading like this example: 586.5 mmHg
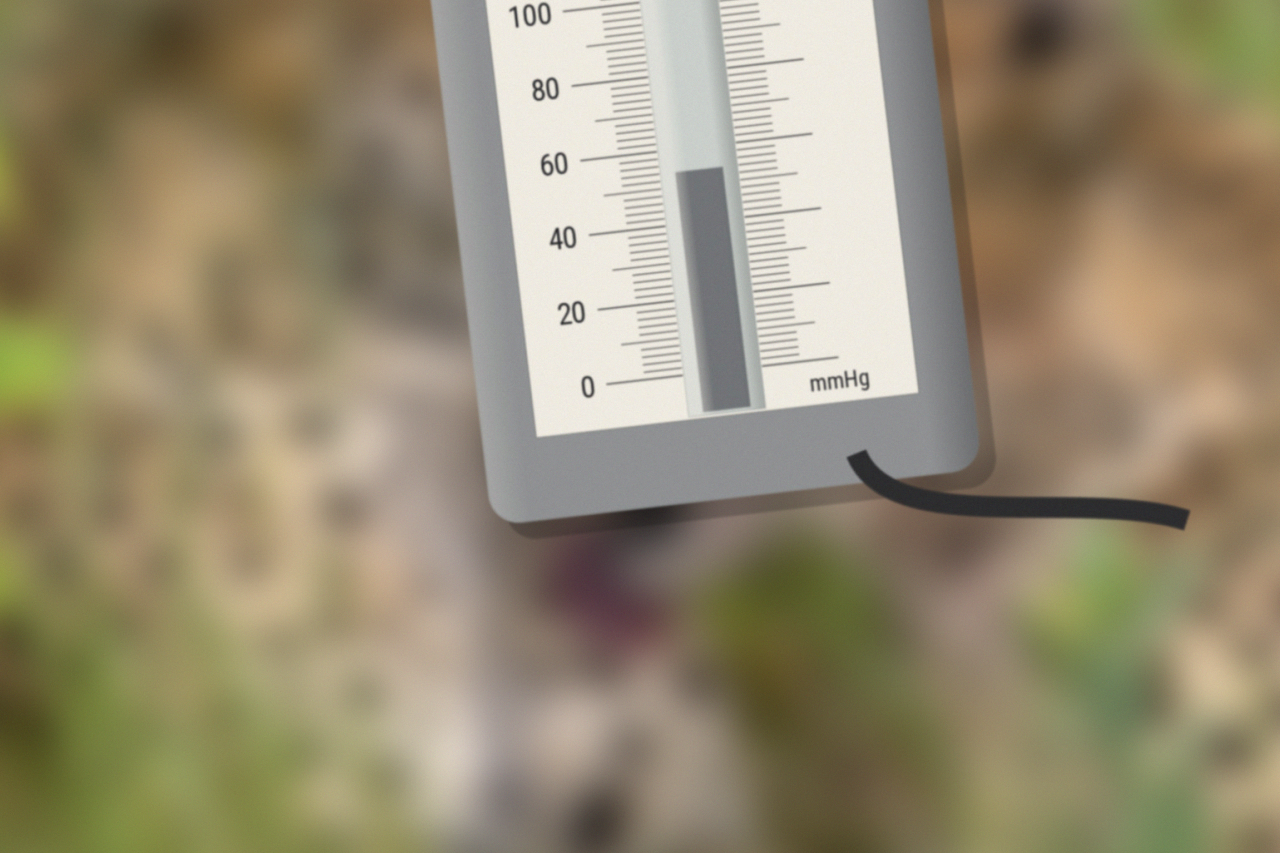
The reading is 54 mmHg
